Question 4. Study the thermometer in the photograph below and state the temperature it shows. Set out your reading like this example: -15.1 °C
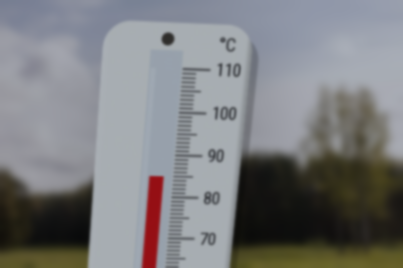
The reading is 85 °C
